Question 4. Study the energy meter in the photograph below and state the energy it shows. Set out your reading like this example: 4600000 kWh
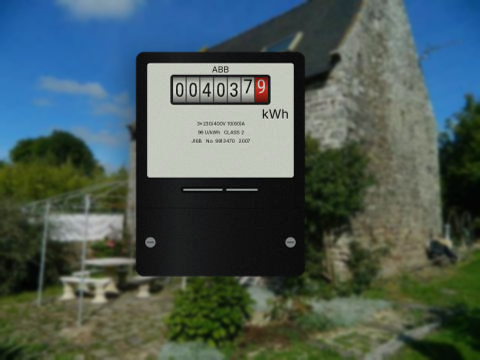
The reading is 4037.9 kWh
